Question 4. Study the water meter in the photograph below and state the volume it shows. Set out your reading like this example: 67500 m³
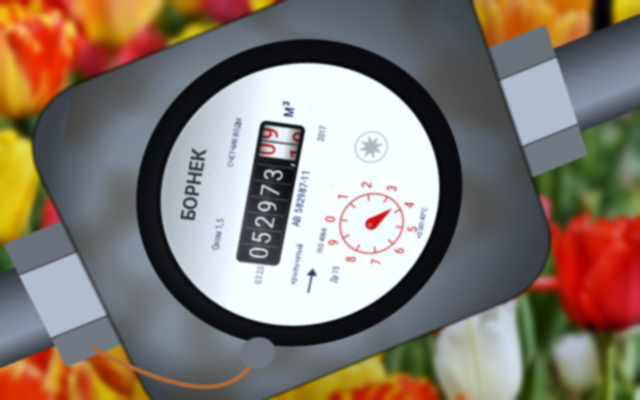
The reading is 52973.093 m³
